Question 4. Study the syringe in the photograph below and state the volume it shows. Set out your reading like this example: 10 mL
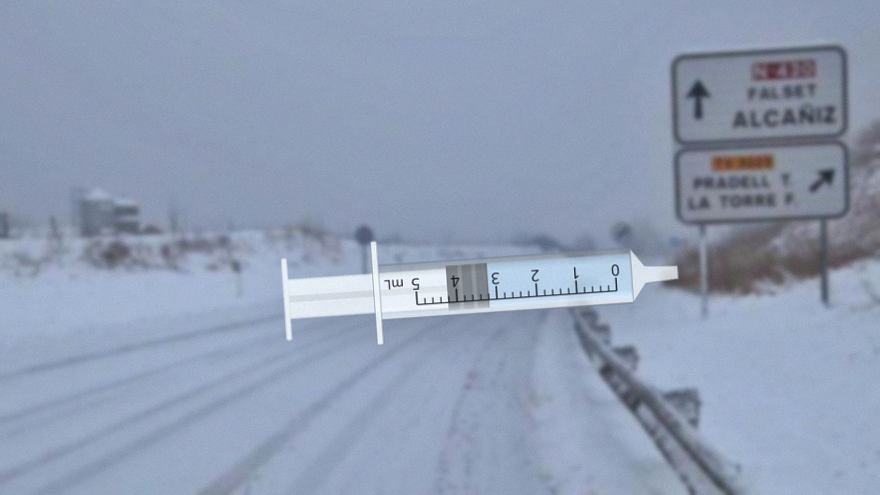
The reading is 3.2 mL
